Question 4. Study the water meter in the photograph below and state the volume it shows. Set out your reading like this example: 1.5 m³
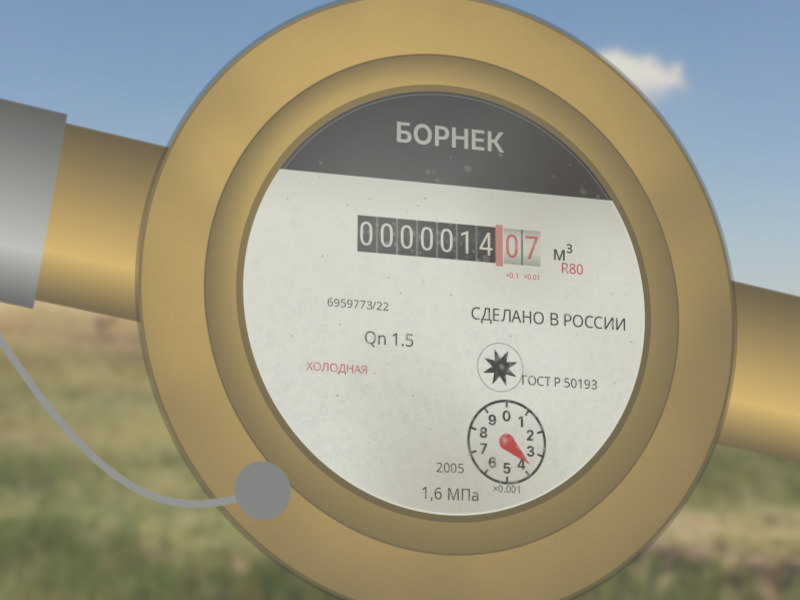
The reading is 14.073 m³
